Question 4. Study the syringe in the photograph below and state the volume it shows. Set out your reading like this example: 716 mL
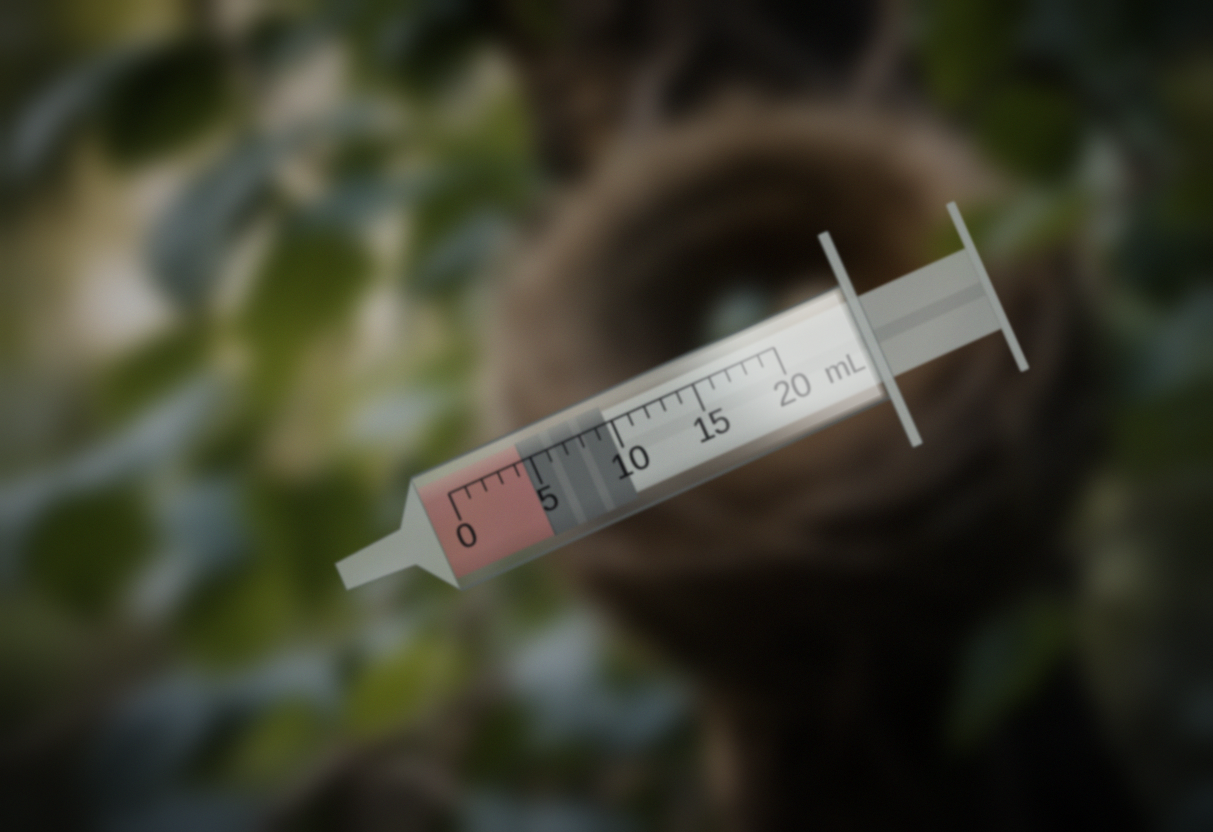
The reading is 4.5 mL
